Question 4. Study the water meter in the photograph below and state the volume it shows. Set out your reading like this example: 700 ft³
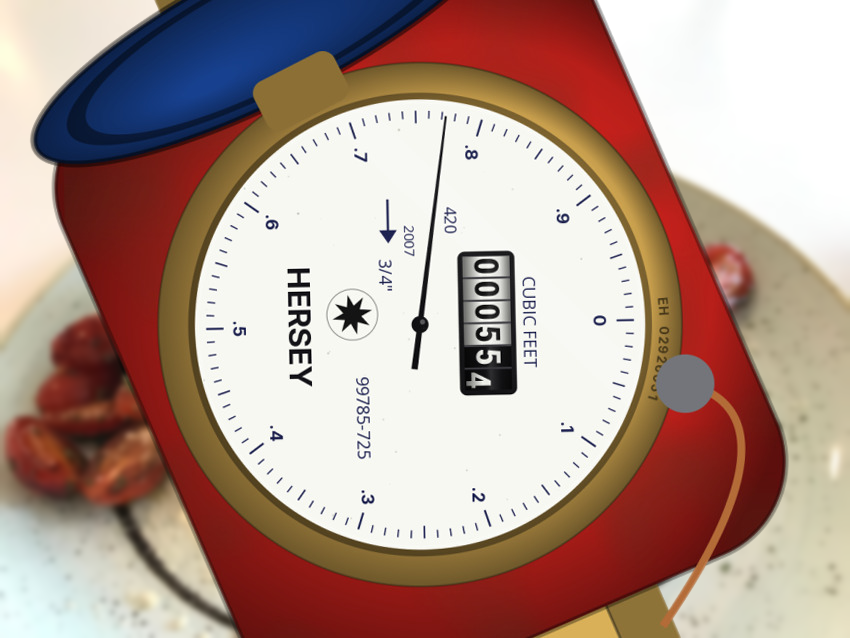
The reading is 553.77 ft³
